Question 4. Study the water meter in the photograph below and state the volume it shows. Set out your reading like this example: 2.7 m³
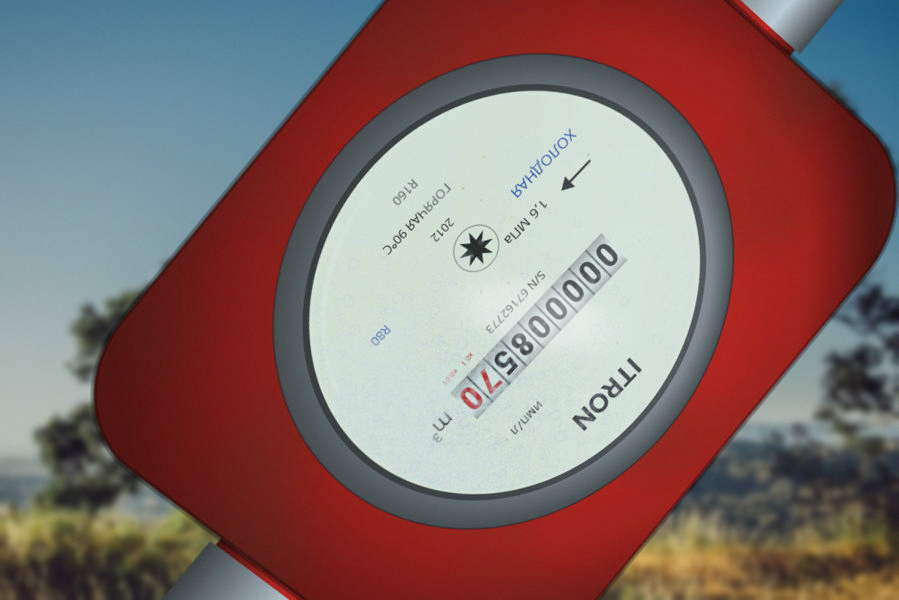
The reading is 85.70 m³
